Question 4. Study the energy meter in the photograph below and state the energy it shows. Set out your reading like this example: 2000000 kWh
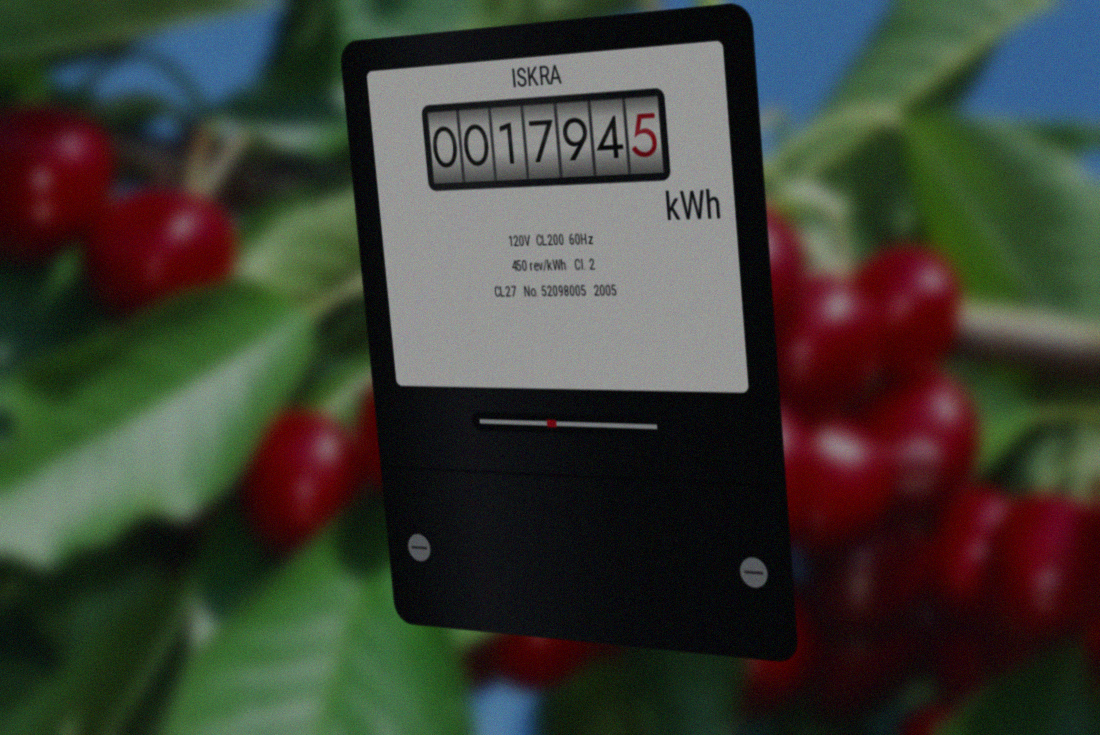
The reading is 1794.5 kWh
